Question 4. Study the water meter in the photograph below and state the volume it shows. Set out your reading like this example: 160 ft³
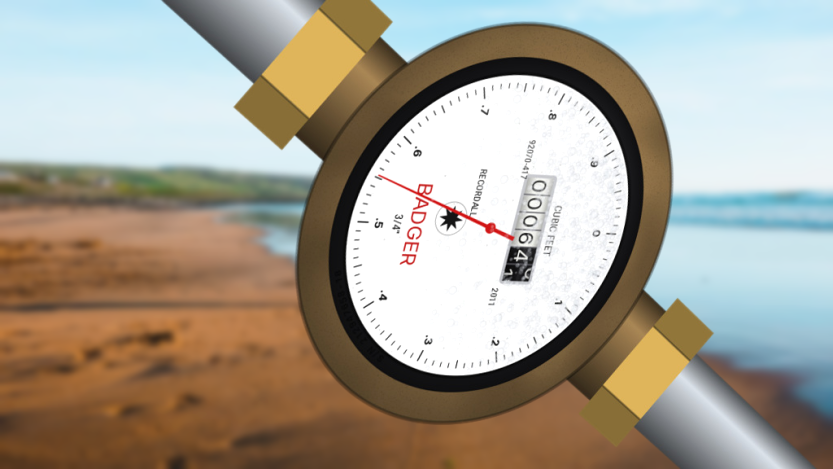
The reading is 640.55 ft³
